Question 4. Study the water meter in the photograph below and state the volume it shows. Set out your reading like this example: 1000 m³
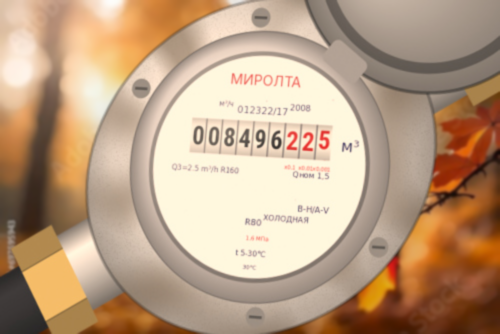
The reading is 8496.225 m³
